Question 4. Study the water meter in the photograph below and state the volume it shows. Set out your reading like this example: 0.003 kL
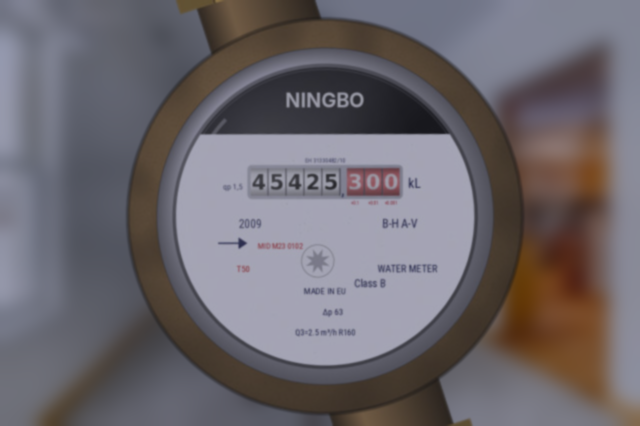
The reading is 45425.300 kL
